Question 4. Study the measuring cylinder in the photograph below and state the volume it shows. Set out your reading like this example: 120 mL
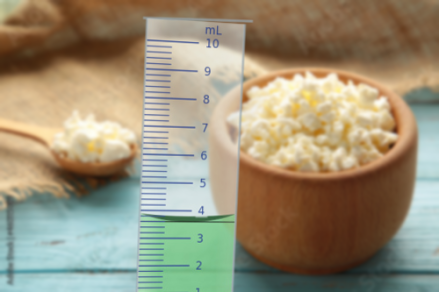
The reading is 3.6 mL
